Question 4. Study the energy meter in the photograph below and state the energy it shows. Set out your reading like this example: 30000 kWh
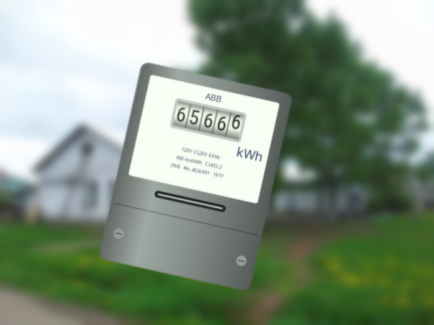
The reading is 65666 kWh
